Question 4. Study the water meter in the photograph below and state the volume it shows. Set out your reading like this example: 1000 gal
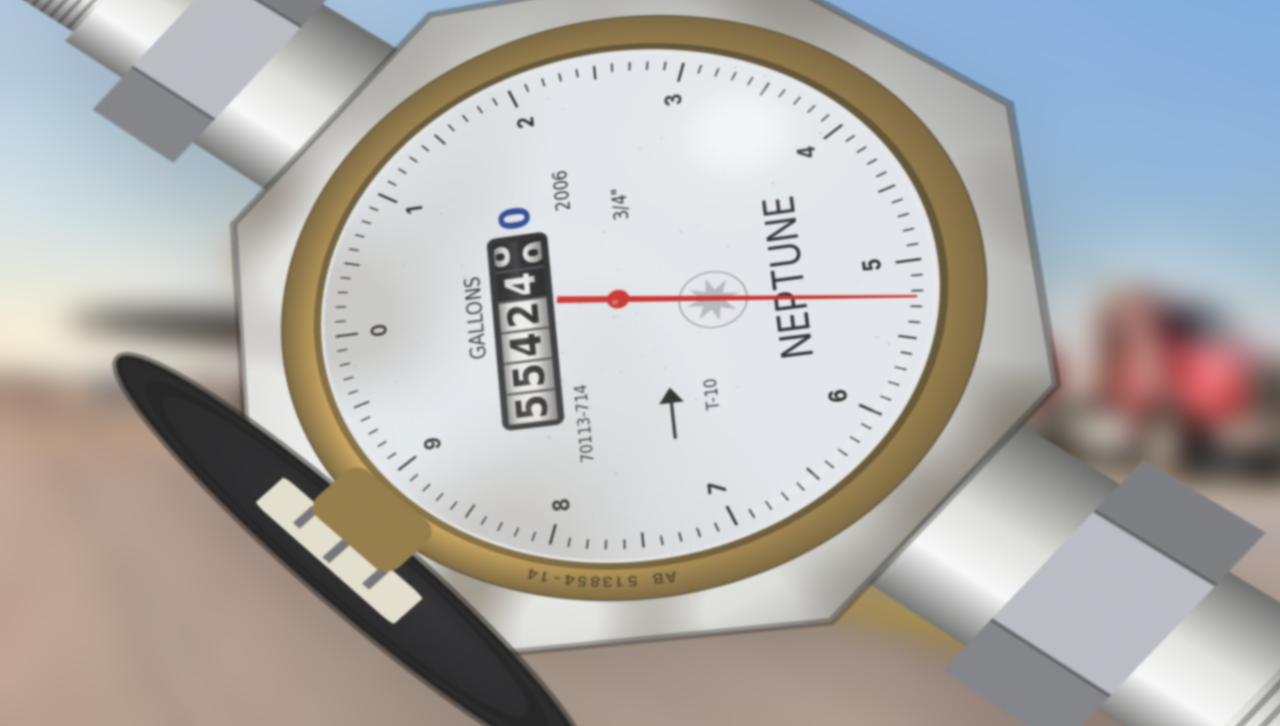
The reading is 5542485.2 gal
